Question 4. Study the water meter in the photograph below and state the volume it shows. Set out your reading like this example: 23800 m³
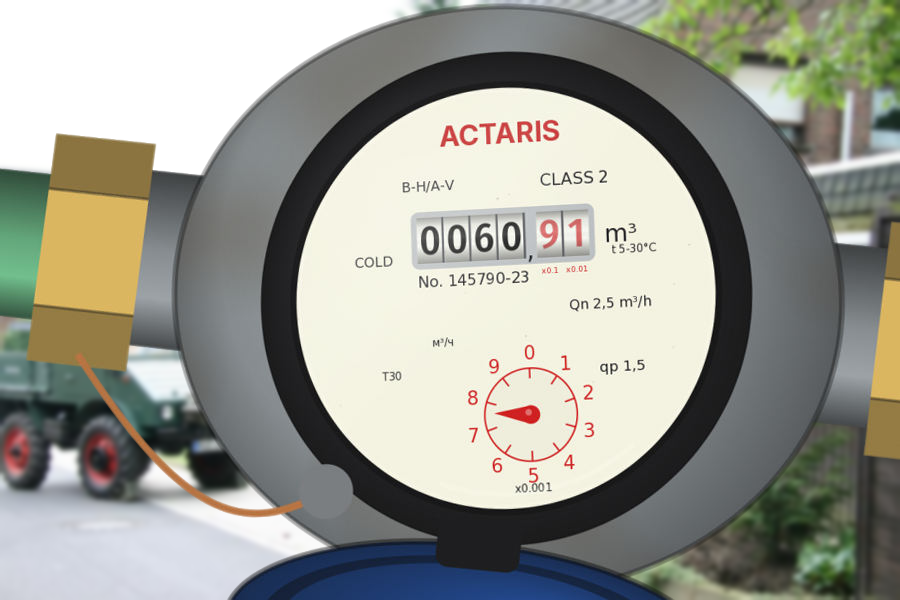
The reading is 60.917 m³
